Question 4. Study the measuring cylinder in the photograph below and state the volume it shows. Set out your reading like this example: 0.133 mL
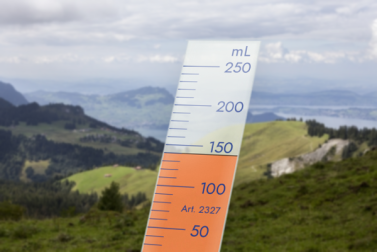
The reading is 140 mL
